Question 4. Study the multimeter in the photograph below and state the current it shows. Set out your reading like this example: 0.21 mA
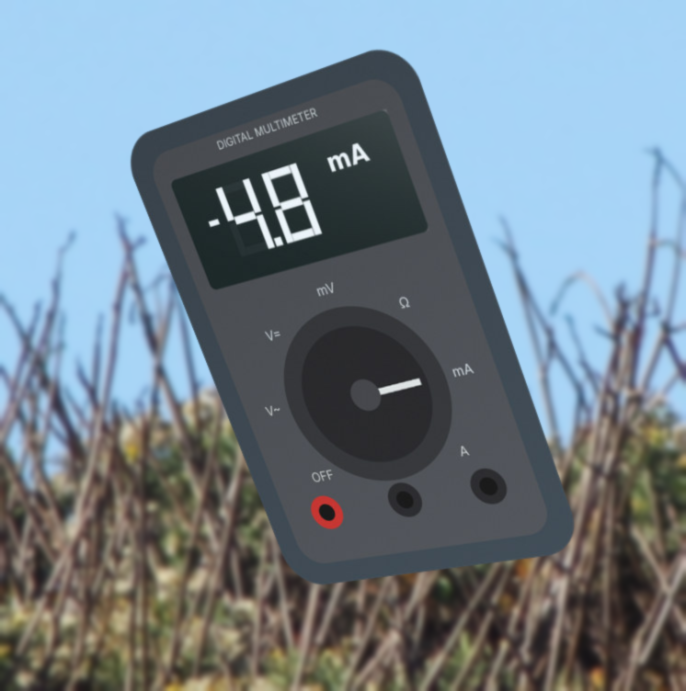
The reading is -4.8 mA
